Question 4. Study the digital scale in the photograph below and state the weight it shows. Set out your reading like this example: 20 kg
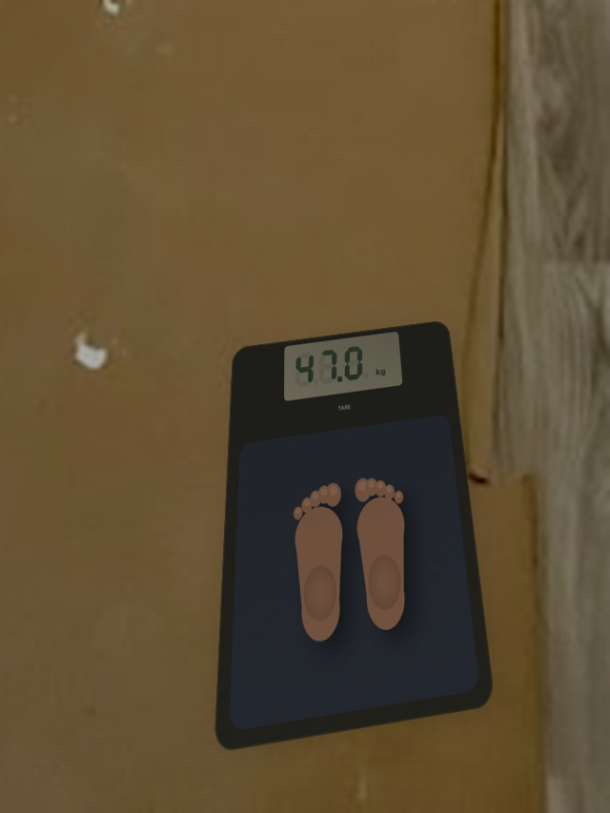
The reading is 47.0 kg
